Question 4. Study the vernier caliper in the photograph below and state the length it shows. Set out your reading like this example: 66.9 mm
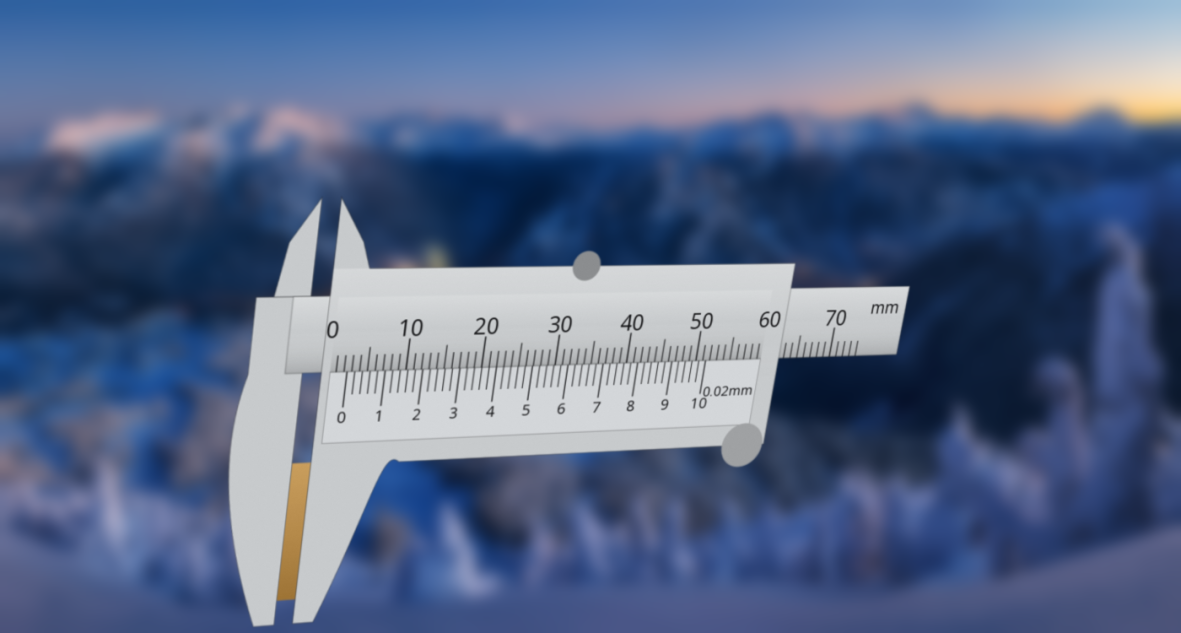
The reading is 2.4 mm
